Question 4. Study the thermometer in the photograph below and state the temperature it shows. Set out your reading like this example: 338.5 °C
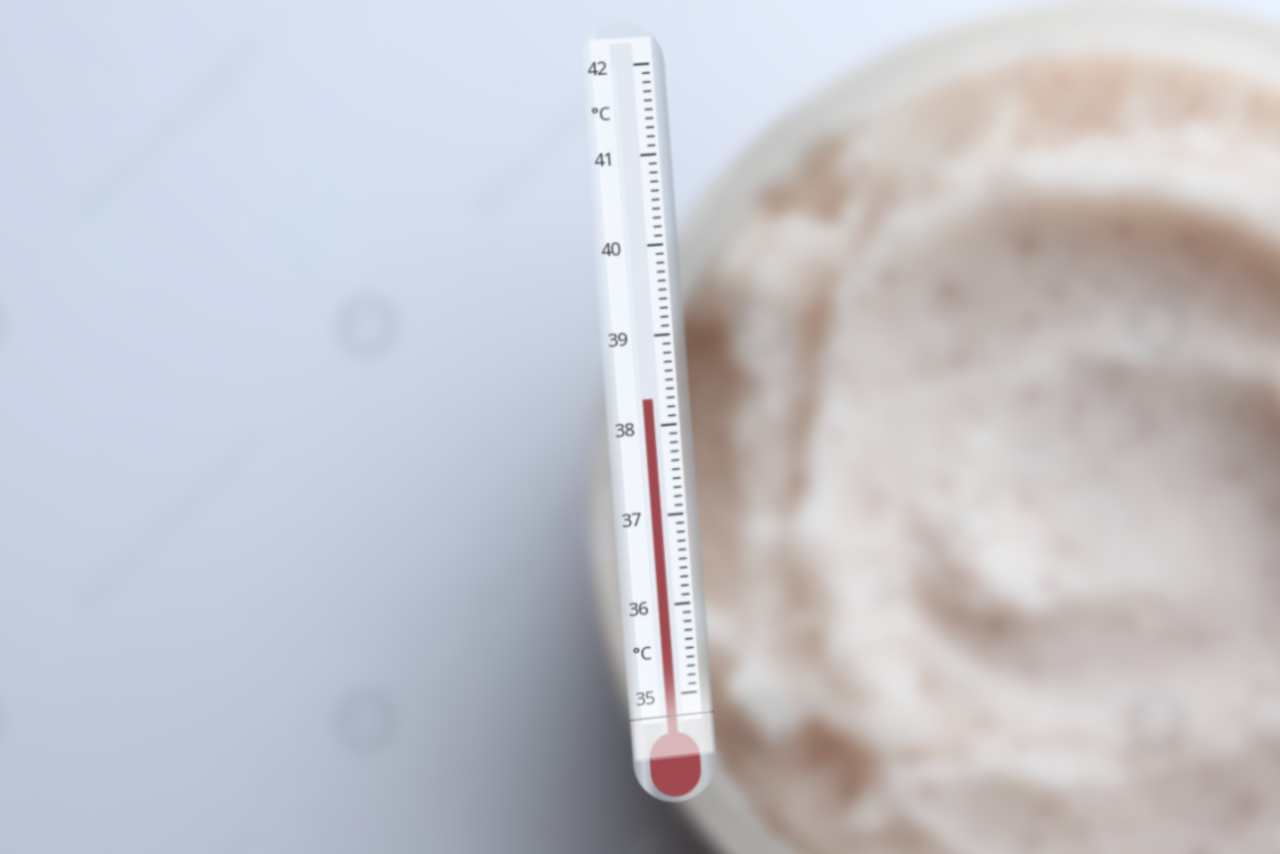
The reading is 38.3 °C
